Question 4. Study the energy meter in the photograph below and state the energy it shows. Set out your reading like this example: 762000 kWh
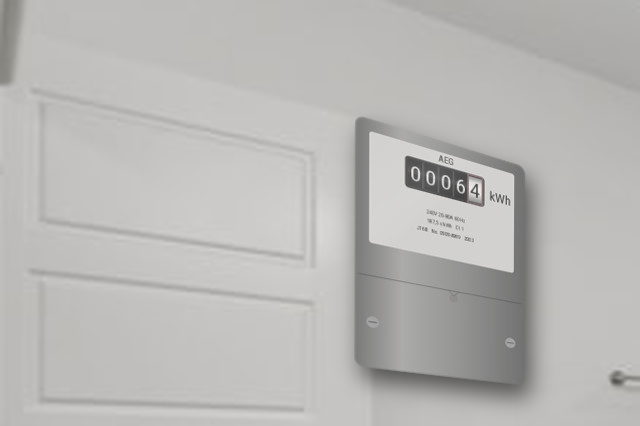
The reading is 6.4 kWh
